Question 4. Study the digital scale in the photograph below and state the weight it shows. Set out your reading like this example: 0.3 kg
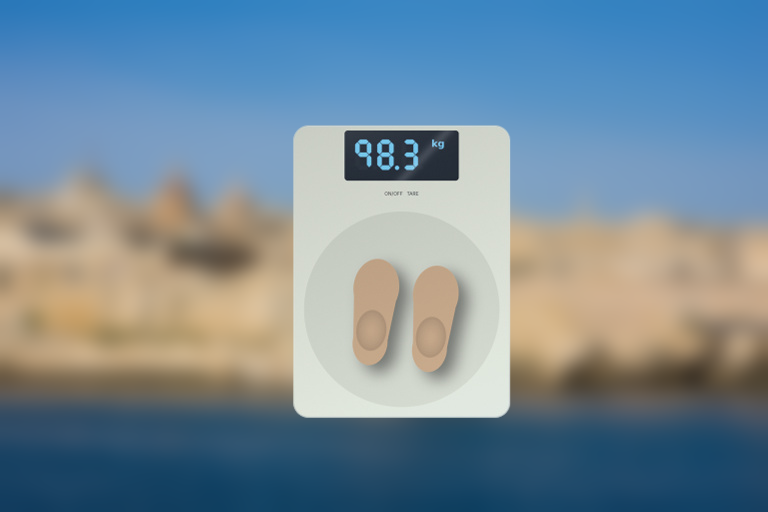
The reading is 98.3 kg
